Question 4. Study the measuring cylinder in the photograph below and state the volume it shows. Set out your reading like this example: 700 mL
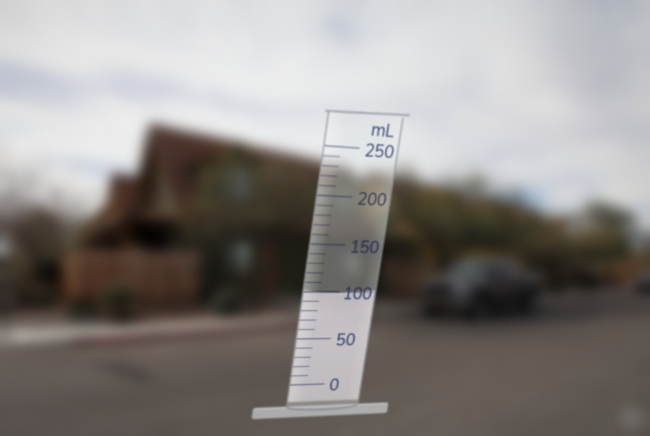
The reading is 100 mL
